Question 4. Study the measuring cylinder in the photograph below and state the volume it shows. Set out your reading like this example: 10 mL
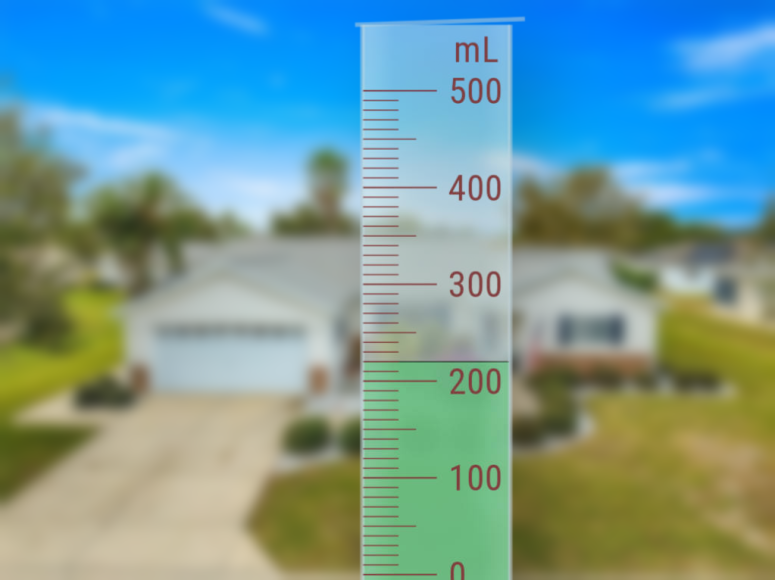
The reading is 220 mL
